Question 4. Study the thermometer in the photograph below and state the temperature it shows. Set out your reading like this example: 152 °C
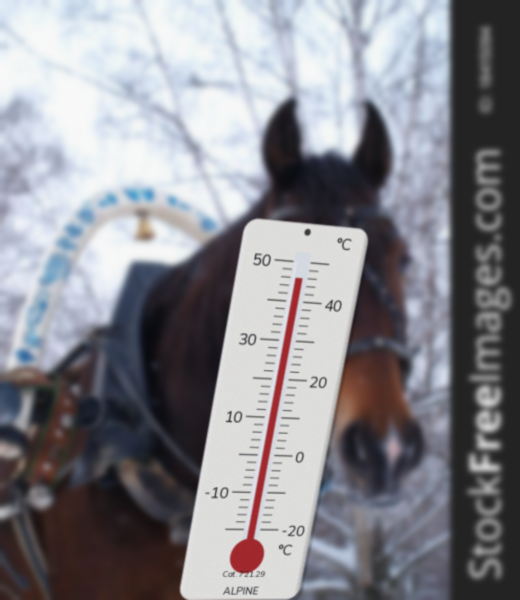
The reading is 46 °C
